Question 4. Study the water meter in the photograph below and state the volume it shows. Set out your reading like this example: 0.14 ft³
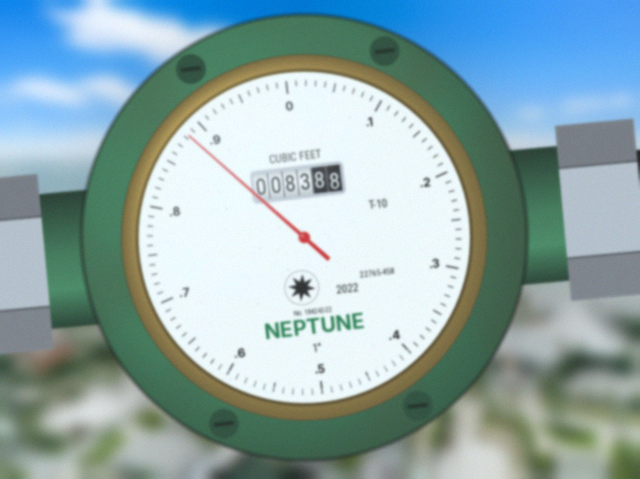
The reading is 8387.88 ft³
